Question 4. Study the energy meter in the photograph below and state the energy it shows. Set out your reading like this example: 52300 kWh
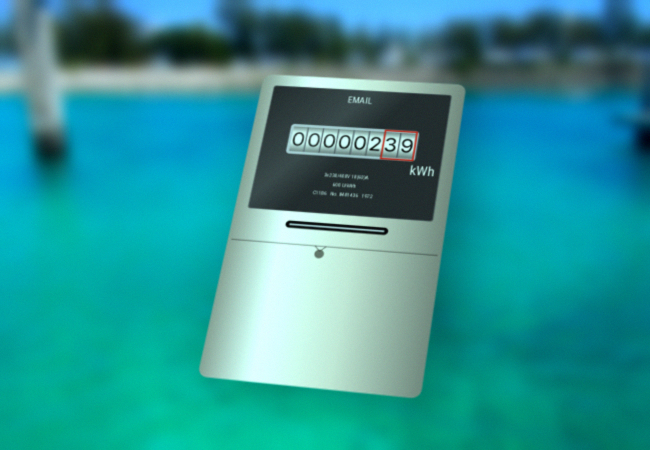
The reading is 2.39 kWh
